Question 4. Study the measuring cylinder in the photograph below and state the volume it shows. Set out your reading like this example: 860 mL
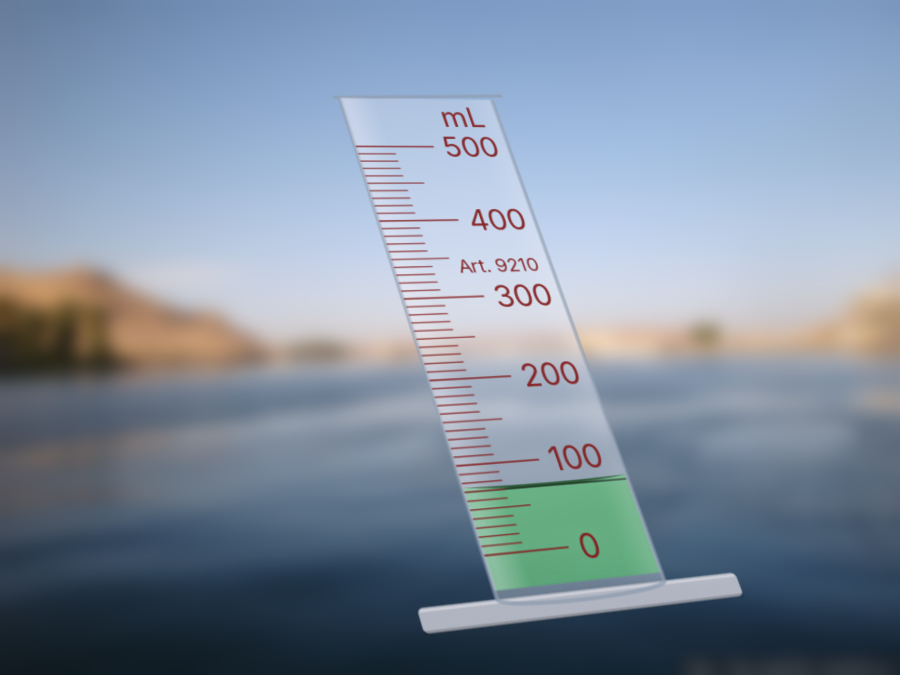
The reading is 70 mL
